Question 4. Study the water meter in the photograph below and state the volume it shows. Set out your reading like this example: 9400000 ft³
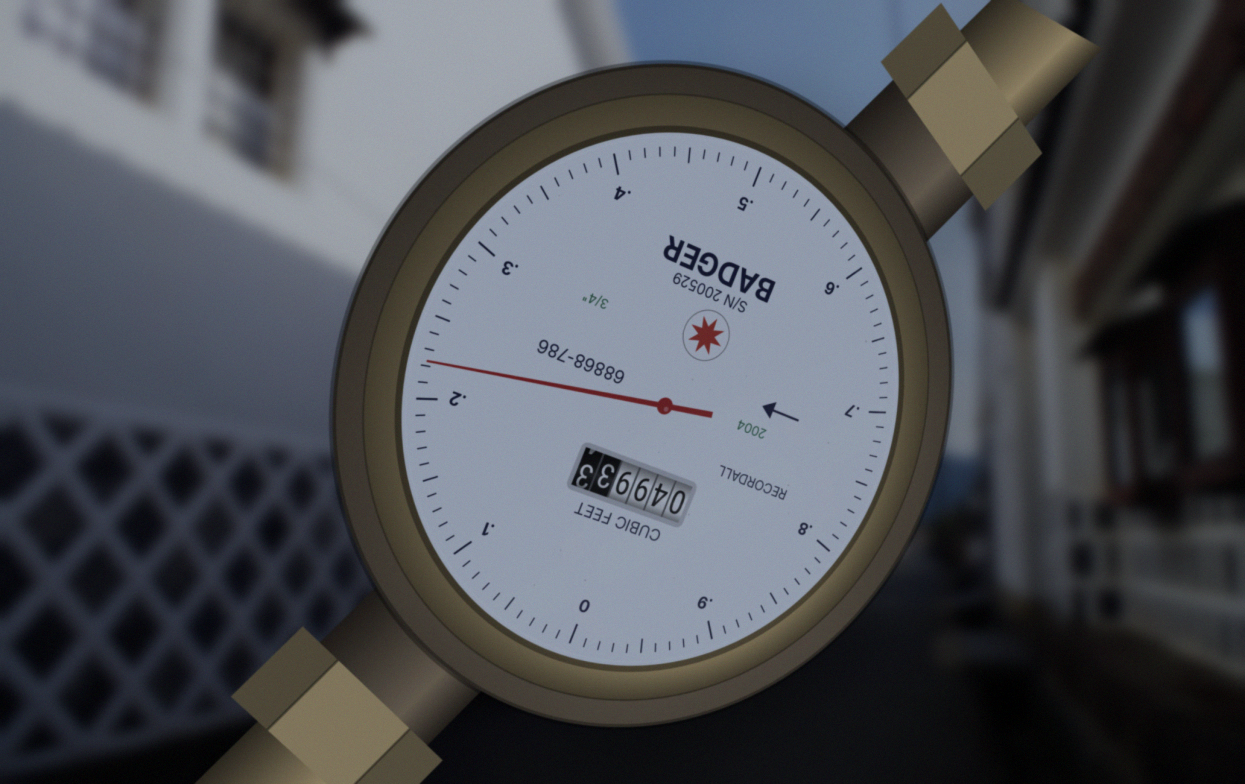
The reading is 49933.22 ft³
